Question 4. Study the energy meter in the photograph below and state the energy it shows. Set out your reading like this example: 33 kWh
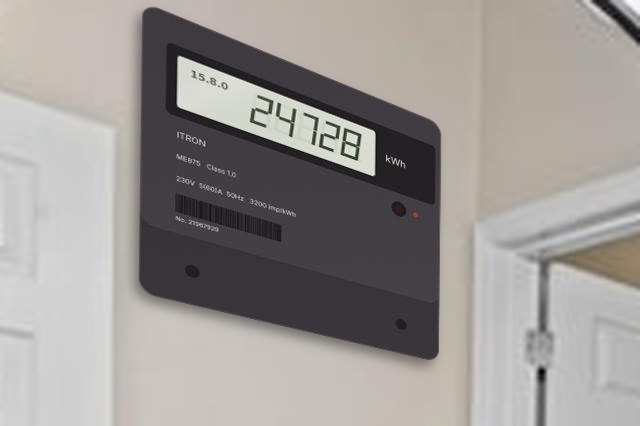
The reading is 24728 kWh
